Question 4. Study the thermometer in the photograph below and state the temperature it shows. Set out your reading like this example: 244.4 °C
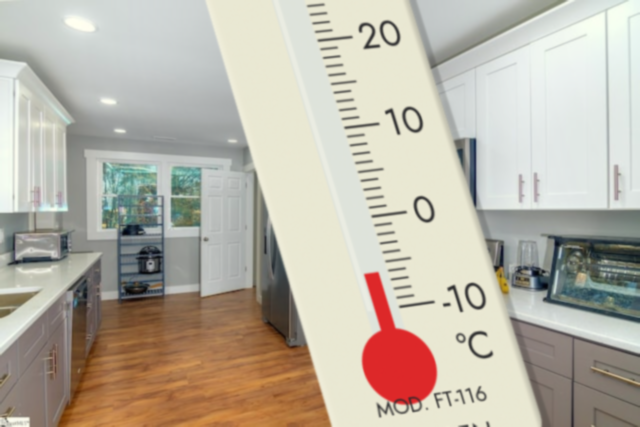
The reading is -6 °C
